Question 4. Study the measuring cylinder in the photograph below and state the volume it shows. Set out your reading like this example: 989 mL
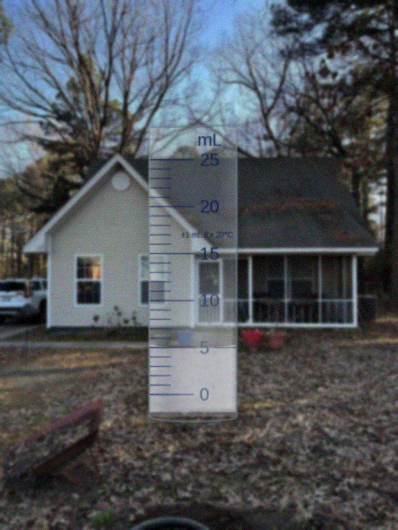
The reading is 5 mL
